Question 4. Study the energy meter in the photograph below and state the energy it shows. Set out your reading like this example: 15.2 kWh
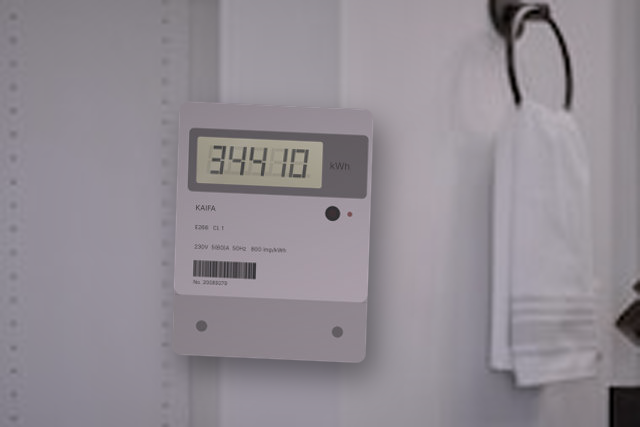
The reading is 34410 kWh
